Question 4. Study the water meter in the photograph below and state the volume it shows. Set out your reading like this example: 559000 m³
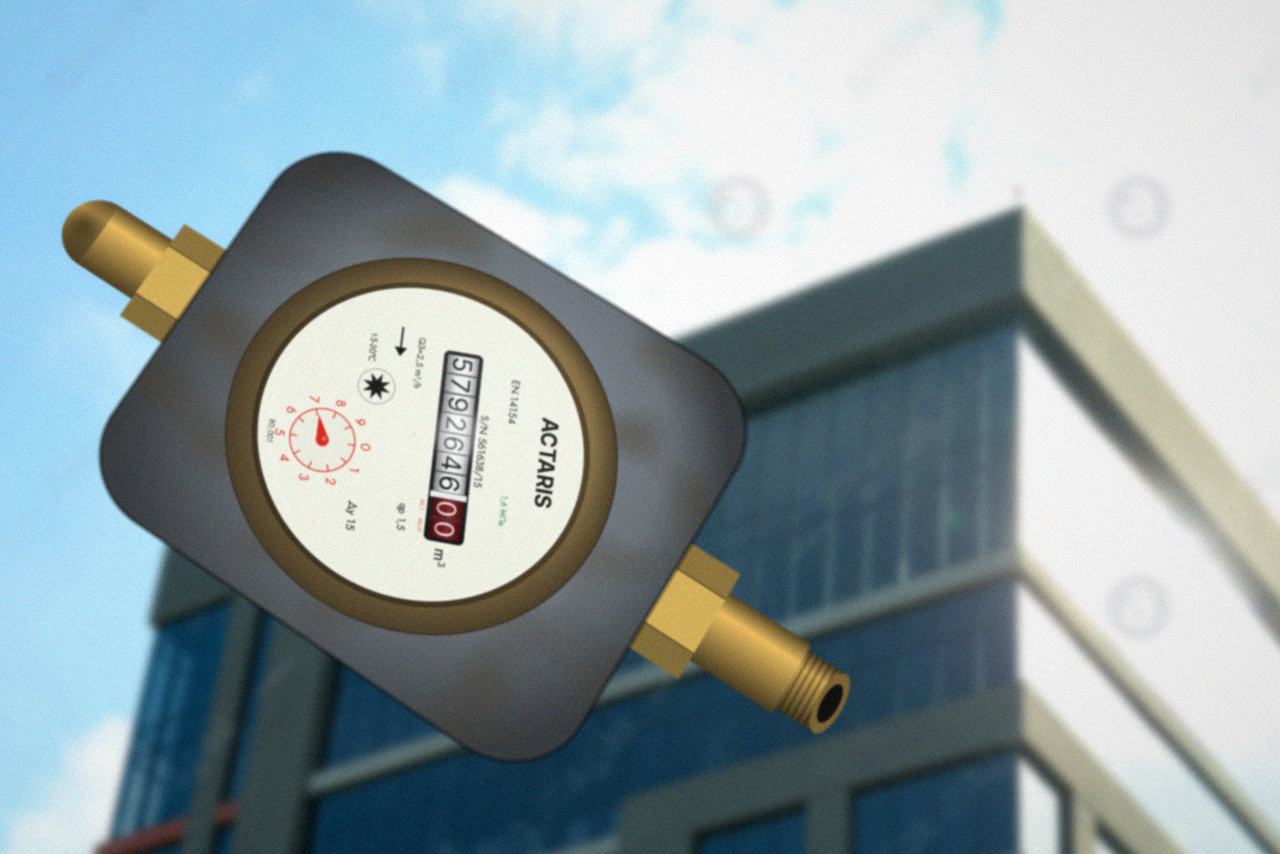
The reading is 5792646.007 m³
